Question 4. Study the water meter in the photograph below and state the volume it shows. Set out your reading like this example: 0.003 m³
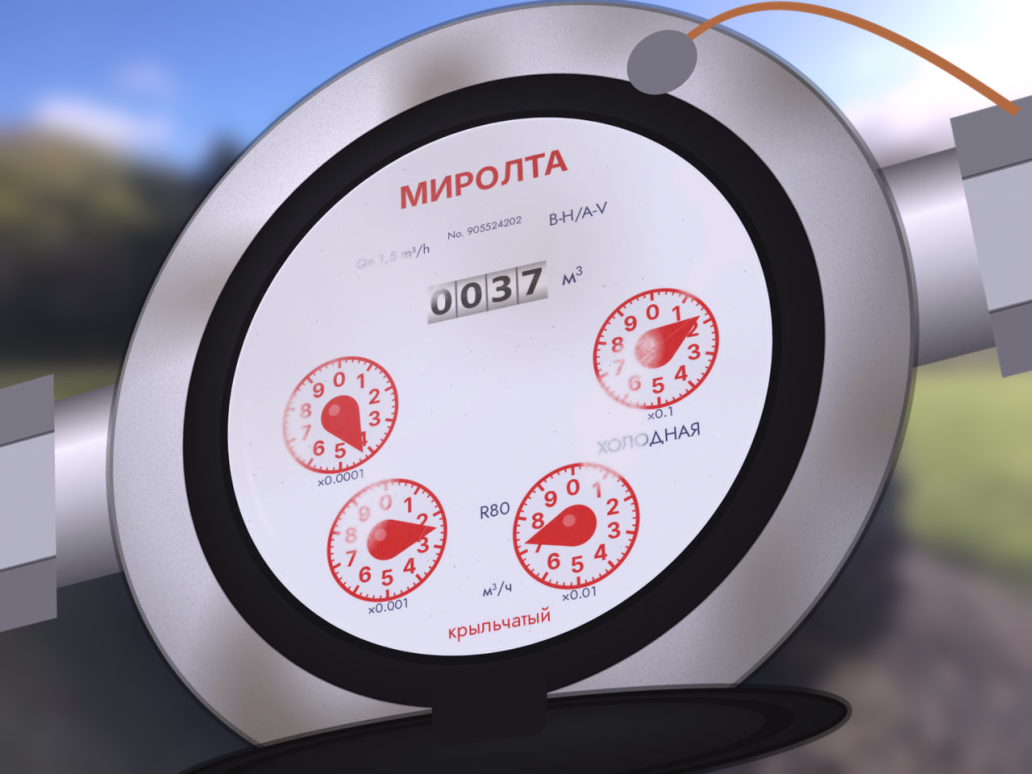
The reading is 37.1724 m³
